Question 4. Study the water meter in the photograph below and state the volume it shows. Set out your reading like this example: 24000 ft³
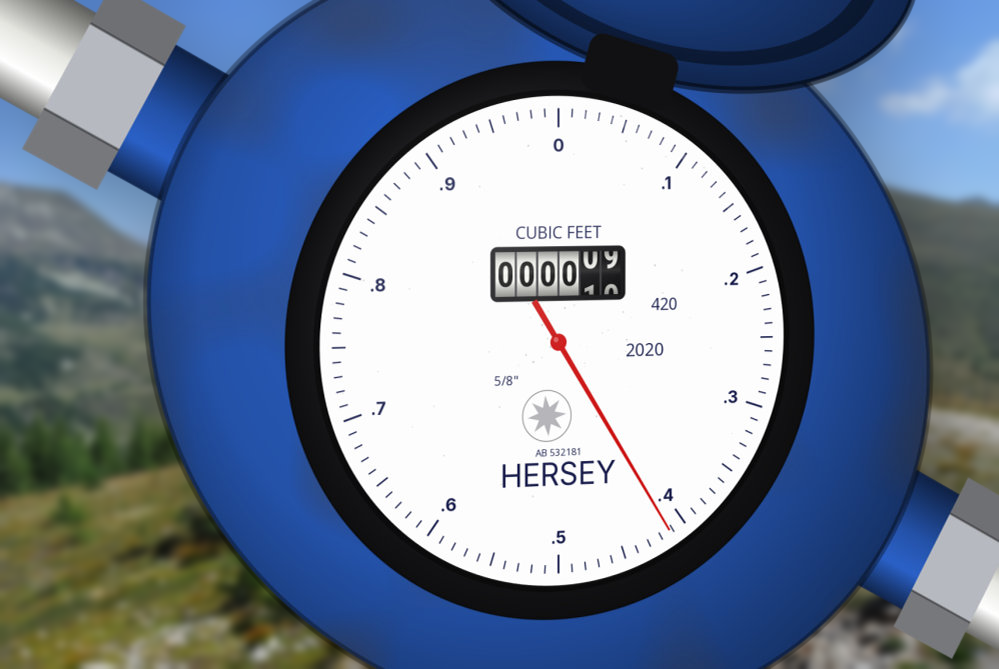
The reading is 9.41 ft³
